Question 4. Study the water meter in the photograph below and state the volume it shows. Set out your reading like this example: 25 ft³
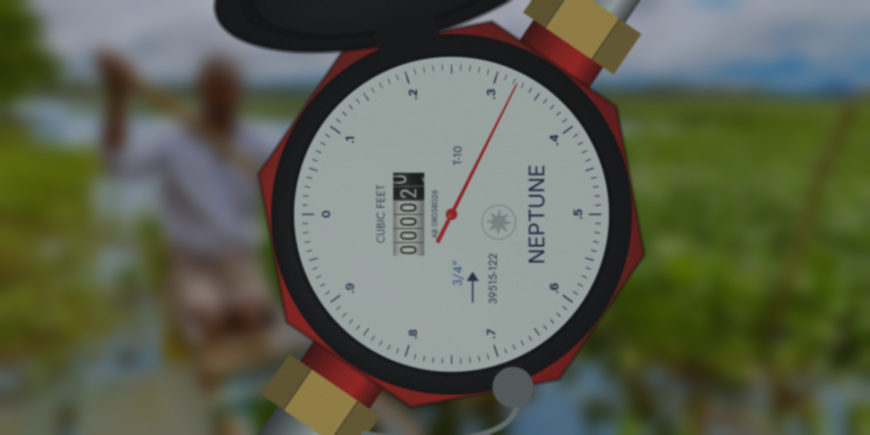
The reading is 20.32 ft³
